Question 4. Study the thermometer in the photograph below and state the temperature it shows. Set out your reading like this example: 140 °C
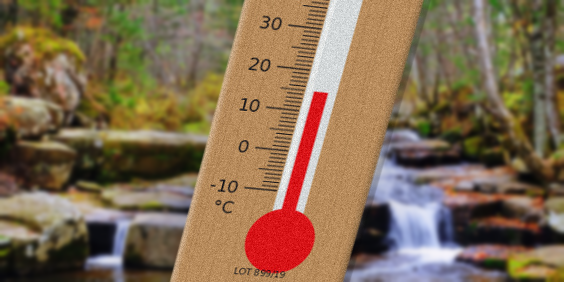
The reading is 15 °C
